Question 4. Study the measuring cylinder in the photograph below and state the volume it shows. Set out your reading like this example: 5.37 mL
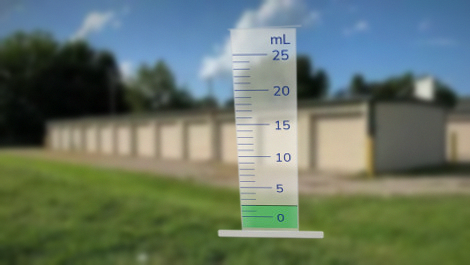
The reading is 2 mL
